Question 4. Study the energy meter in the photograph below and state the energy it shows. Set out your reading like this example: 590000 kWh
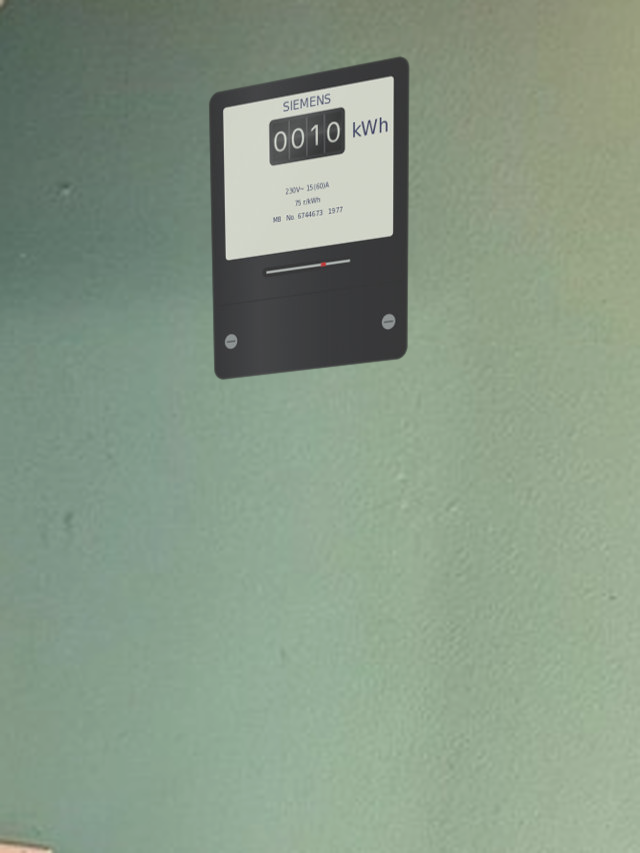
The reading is 10 kWh
